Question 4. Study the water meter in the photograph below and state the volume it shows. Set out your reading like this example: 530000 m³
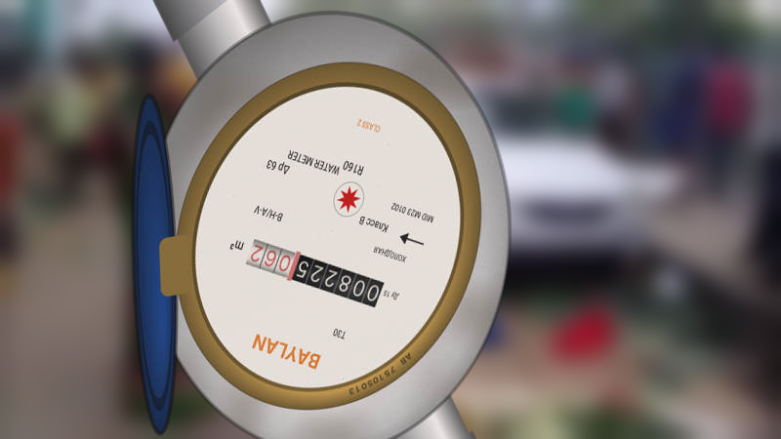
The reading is 8225.062 m³
